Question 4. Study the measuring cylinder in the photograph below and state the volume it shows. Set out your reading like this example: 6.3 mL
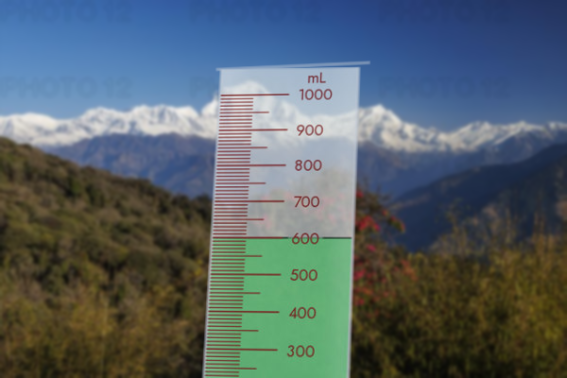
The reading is 600 mL
